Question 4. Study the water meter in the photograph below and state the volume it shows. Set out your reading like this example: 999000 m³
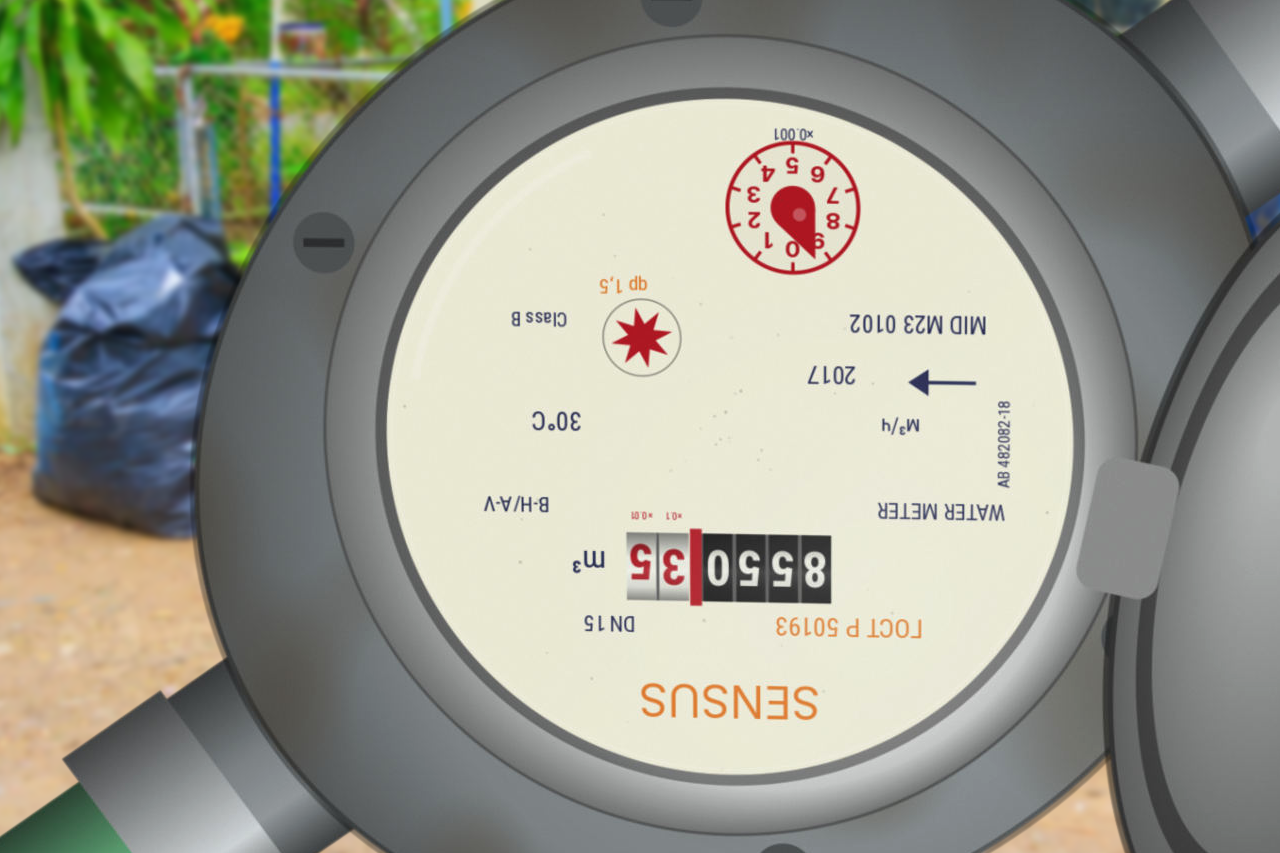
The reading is 8550.349 m³
